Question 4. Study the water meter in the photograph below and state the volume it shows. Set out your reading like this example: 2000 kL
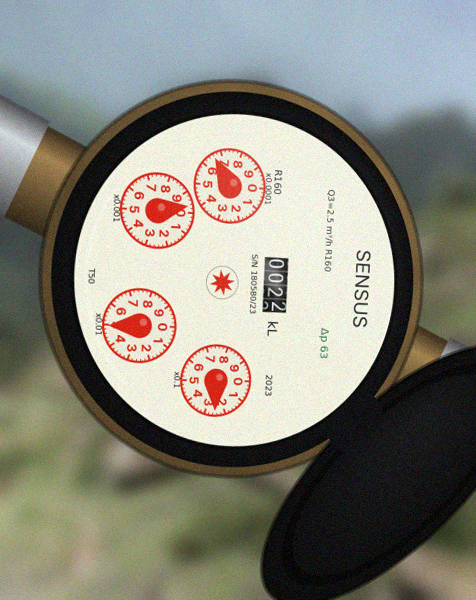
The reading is 22.2496 kL
